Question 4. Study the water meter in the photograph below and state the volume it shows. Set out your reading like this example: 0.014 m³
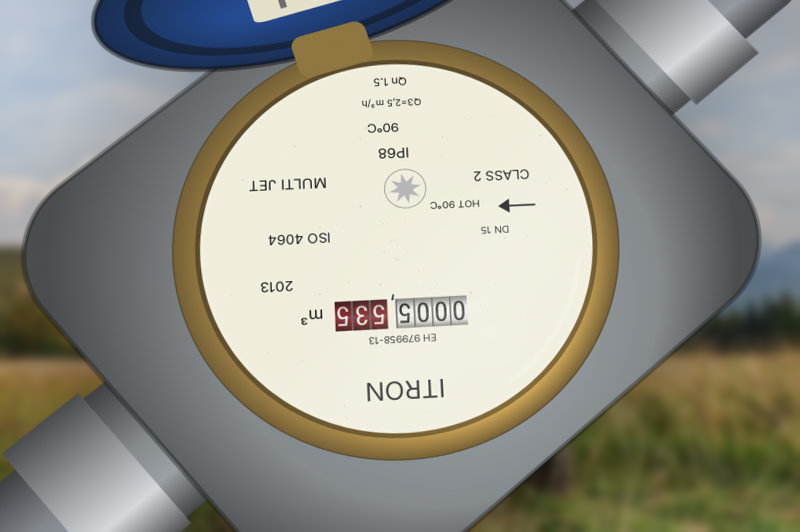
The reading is 5.535 m³
